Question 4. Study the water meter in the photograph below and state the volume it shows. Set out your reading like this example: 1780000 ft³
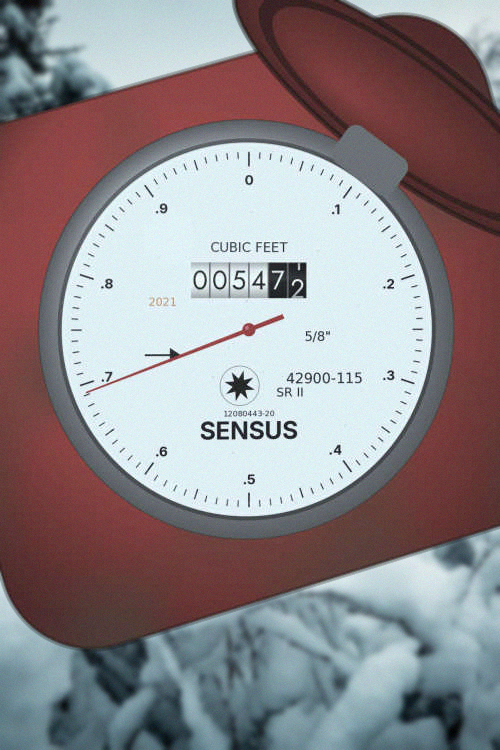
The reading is 5471.69 ft³
